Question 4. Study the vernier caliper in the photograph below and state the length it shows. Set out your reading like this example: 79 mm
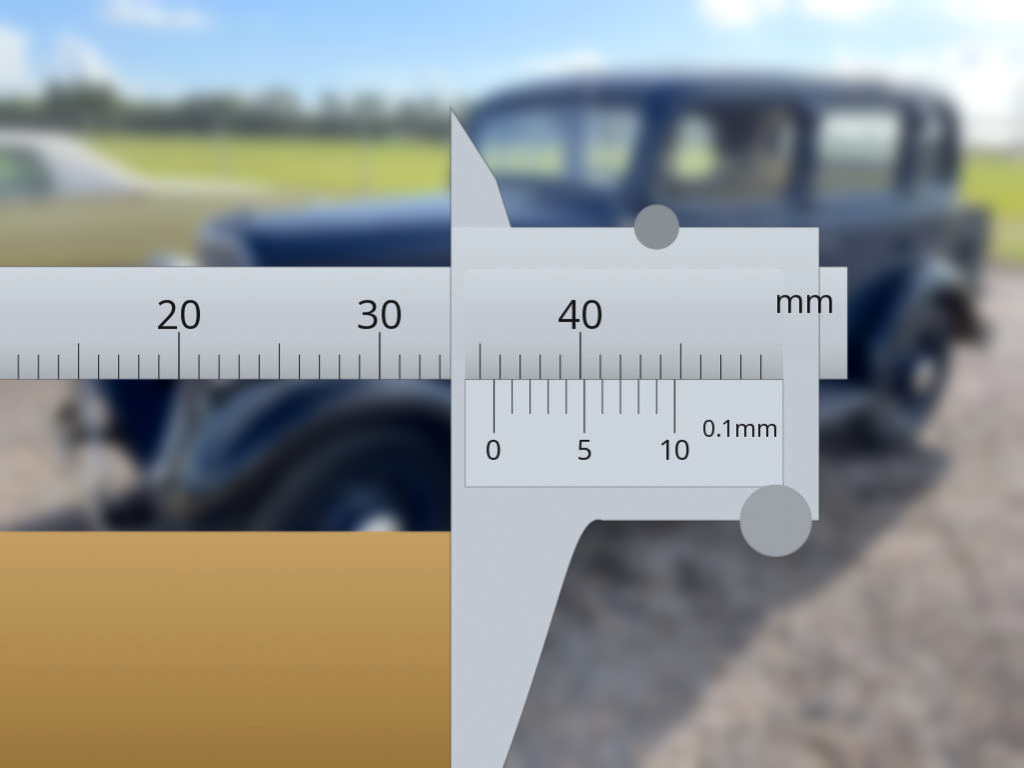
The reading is 35.7 mm
